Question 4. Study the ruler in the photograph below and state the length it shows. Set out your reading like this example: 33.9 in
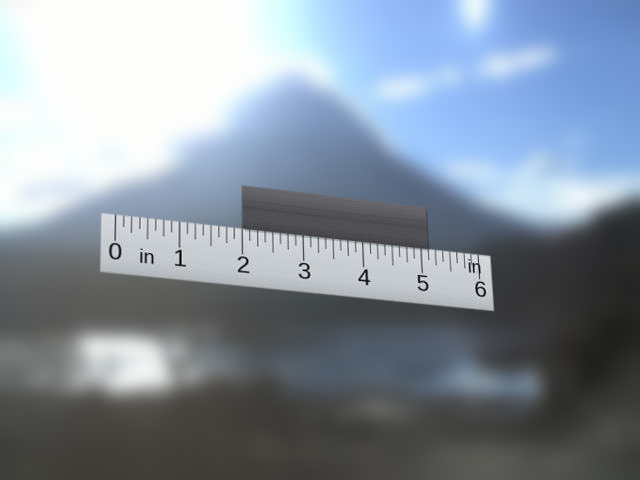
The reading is 3.125 in
